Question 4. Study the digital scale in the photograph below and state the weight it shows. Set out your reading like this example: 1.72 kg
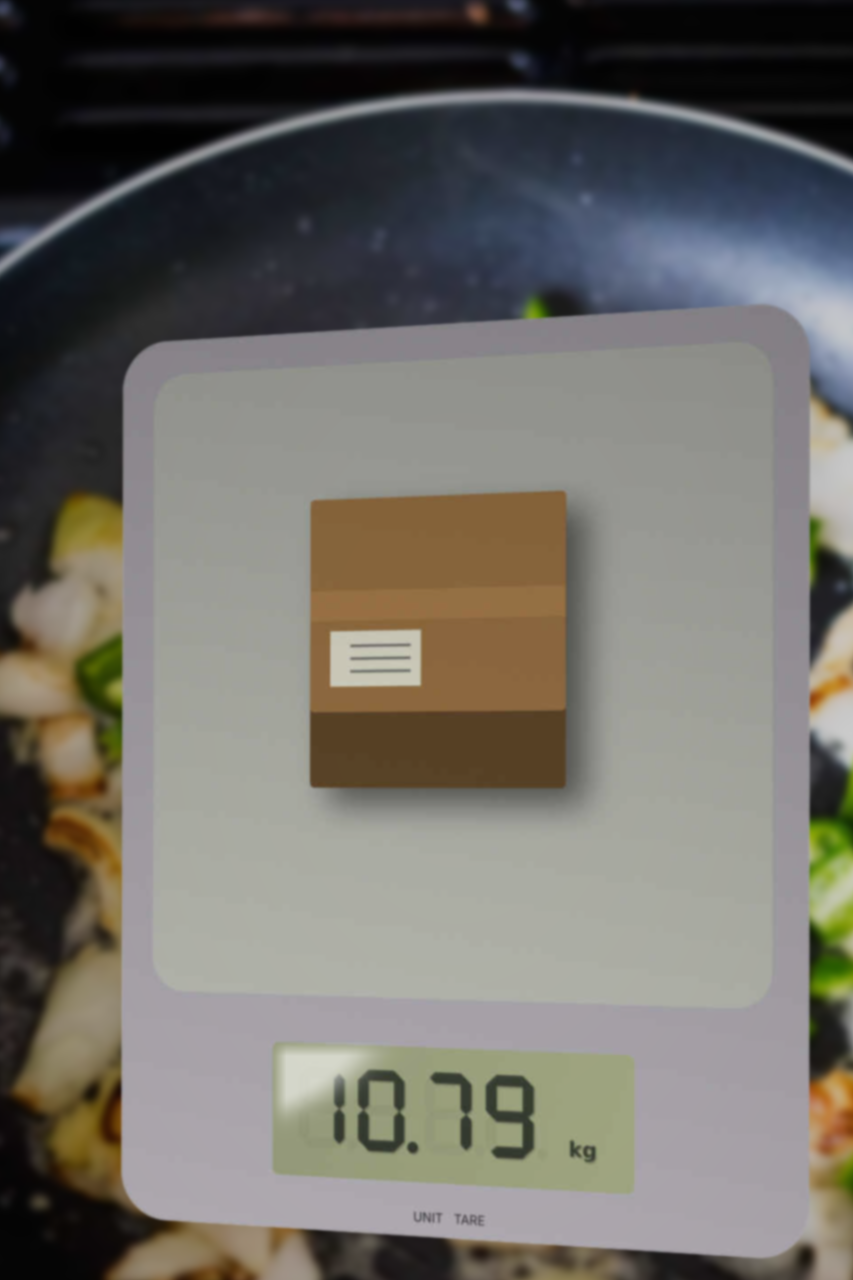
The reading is 10.79 kg
